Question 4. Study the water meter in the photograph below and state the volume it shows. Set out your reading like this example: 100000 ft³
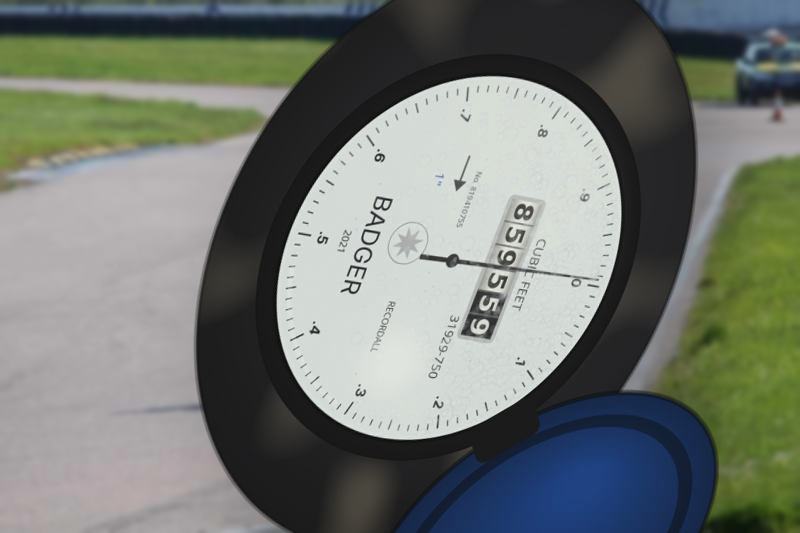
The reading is 859558.99 ft³
